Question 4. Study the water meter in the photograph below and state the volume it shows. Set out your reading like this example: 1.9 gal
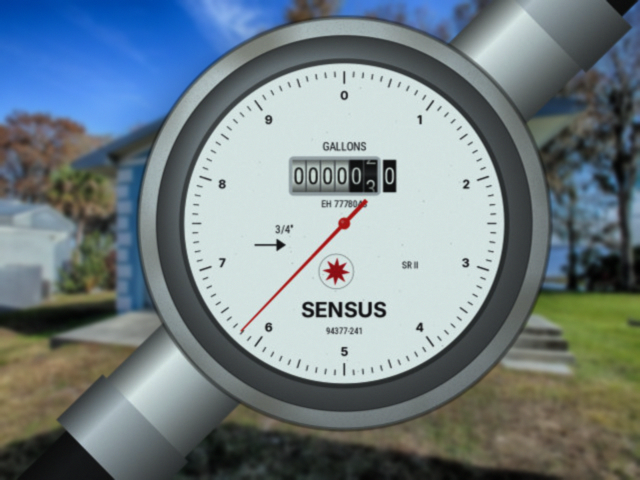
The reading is 26.2 gal
